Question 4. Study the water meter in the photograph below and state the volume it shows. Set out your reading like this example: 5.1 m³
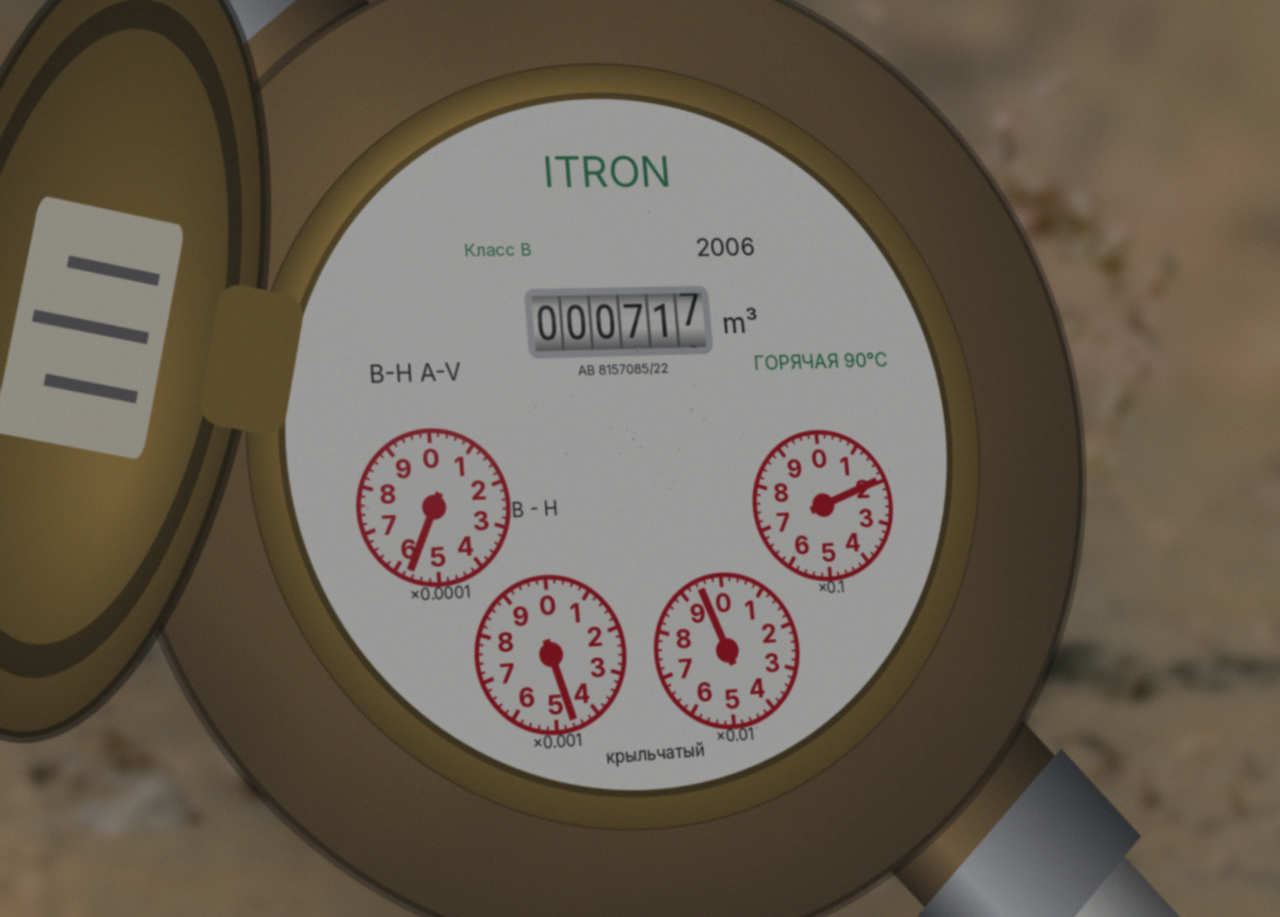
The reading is 717.1945 m³
